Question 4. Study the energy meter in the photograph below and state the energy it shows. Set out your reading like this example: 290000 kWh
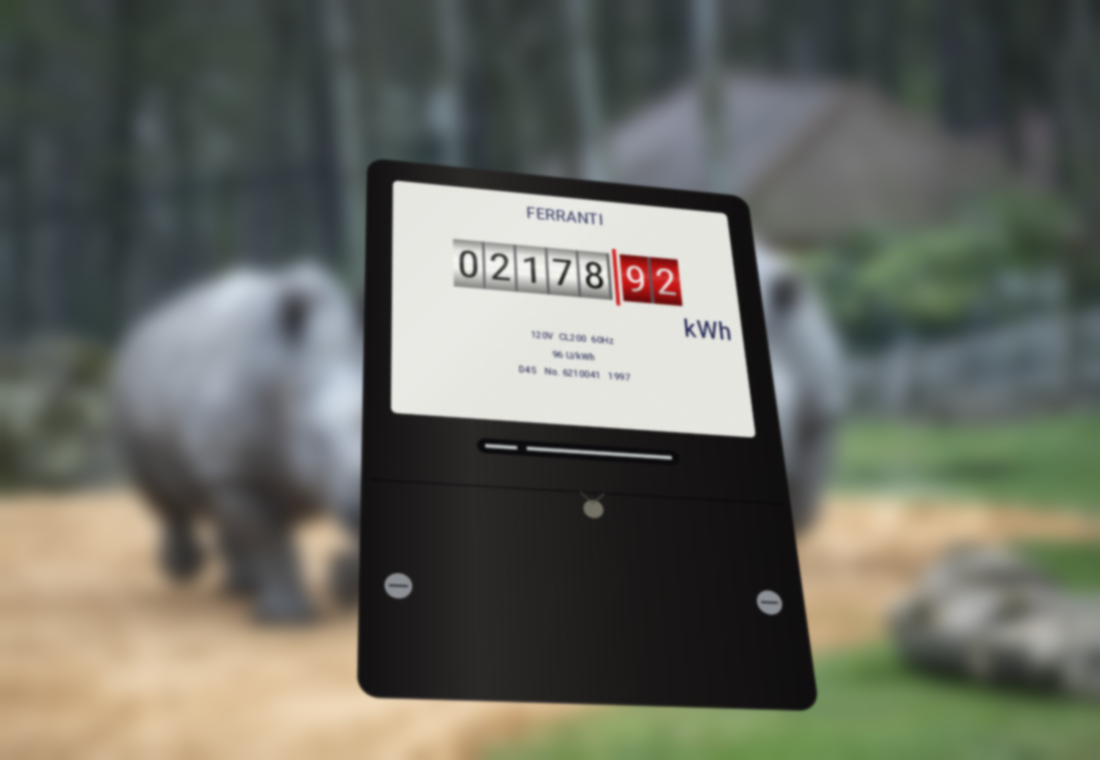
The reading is 2178.92 kWh
